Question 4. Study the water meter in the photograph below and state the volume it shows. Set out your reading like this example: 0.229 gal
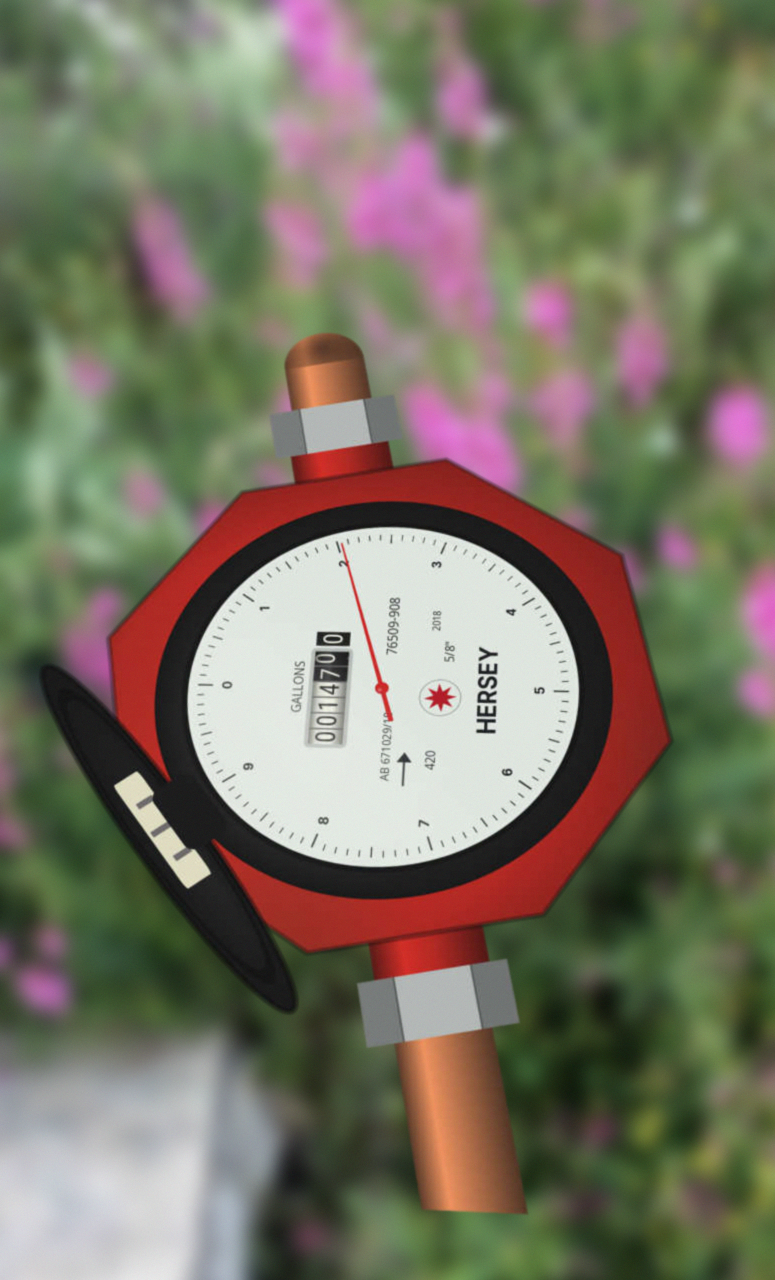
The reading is 14702.0 gal
